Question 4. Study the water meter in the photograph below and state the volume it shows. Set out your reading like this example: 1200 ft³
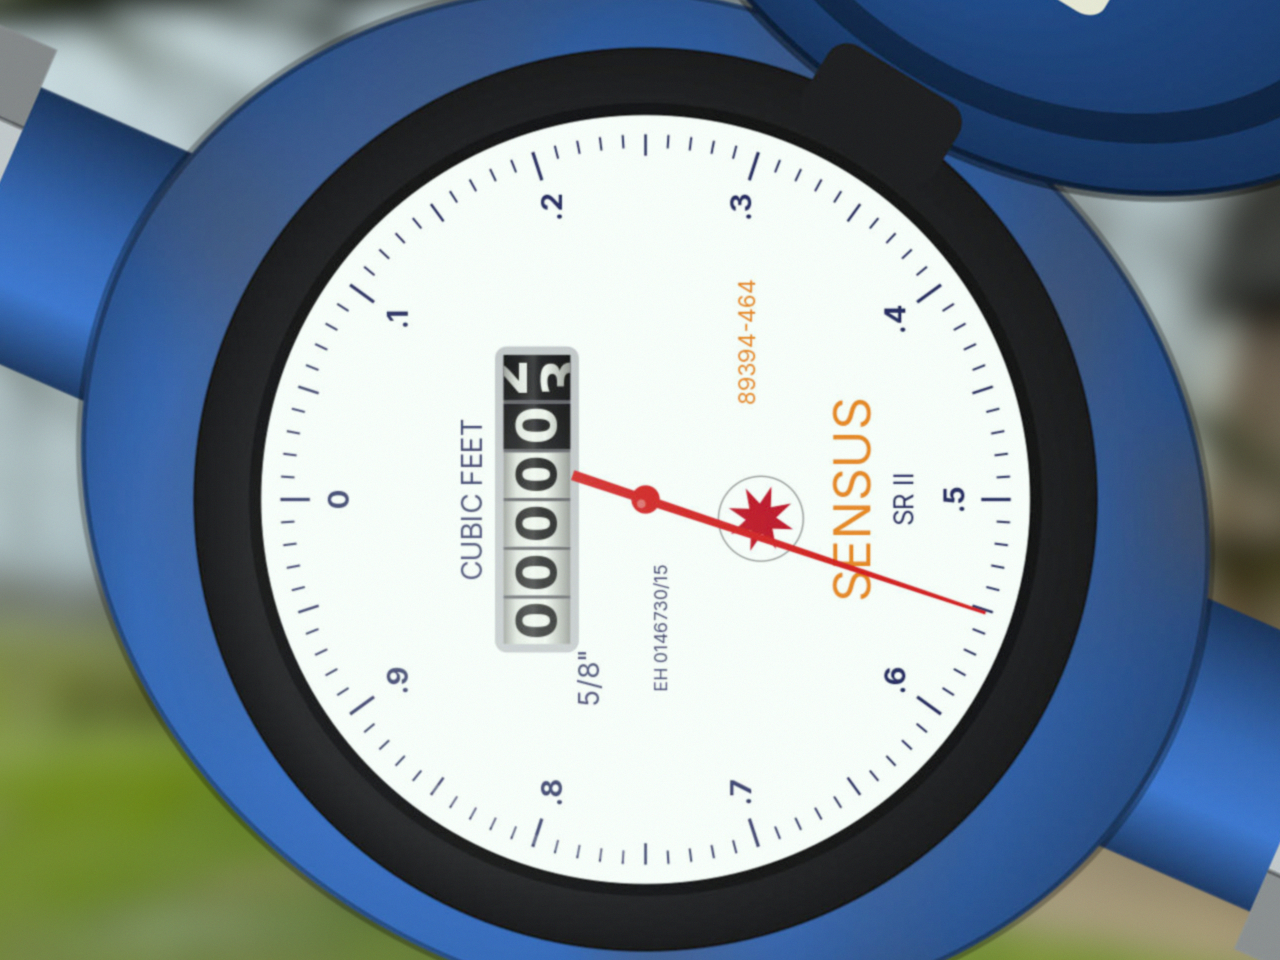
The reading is 2.55 ft³
